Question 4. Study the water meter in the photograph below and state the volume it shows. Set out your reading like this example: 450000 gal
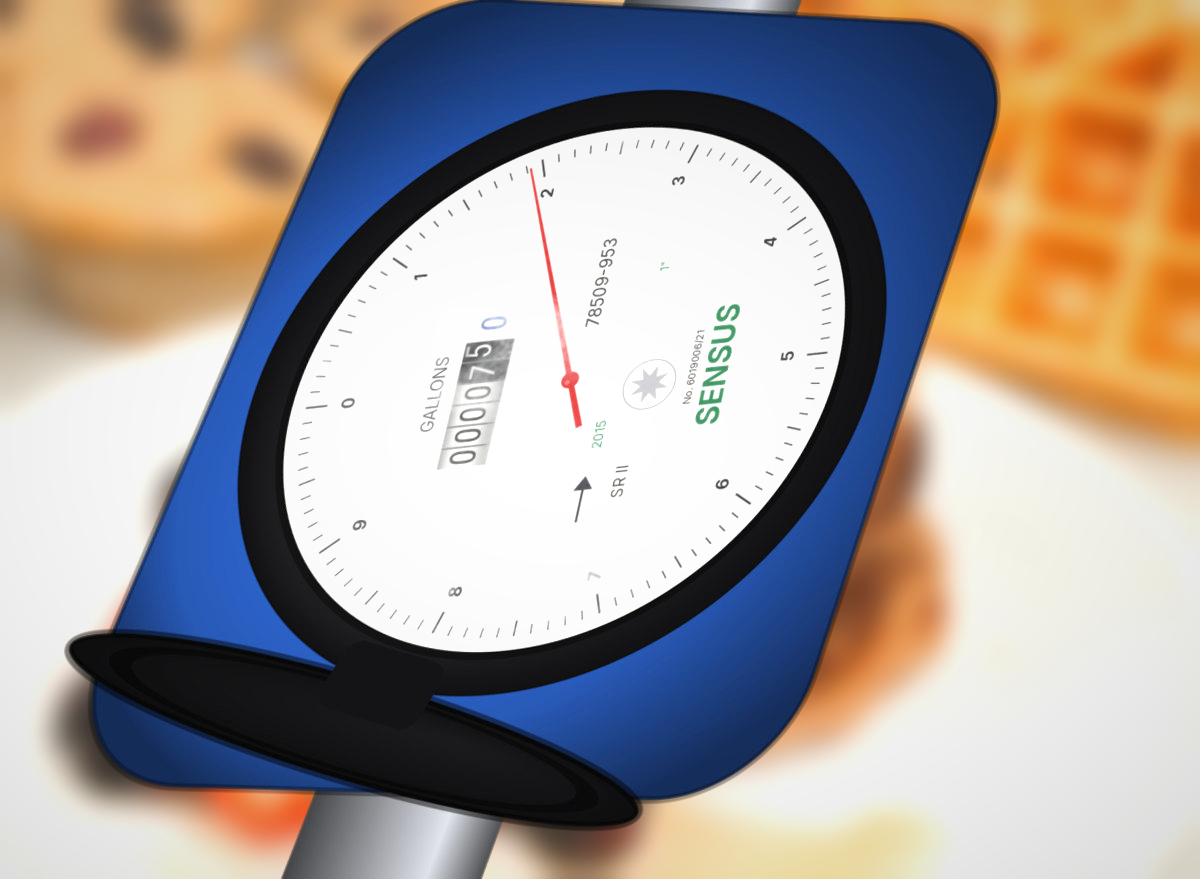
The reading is 751.9 gal
